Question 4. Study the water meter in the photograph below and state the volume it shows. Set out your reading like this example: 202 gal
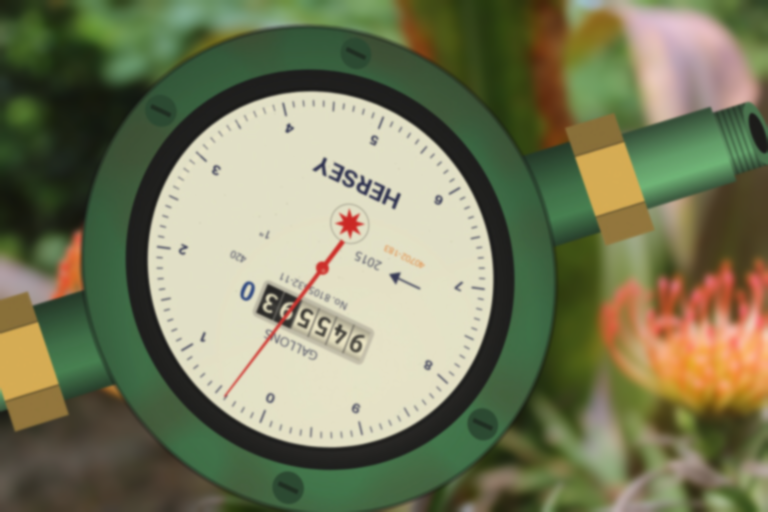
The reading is 9455930.4 gal
